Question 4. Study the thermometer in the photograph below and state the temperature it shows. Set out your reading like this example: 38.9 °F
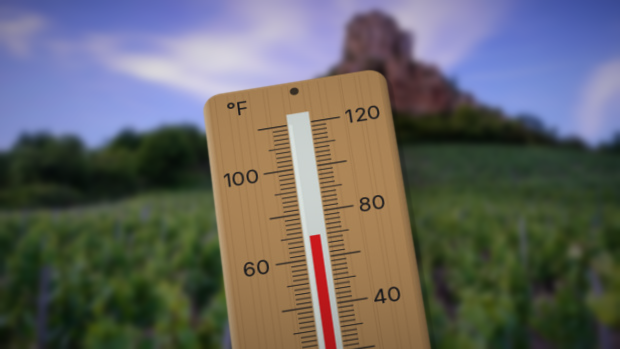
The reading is 70 °F
